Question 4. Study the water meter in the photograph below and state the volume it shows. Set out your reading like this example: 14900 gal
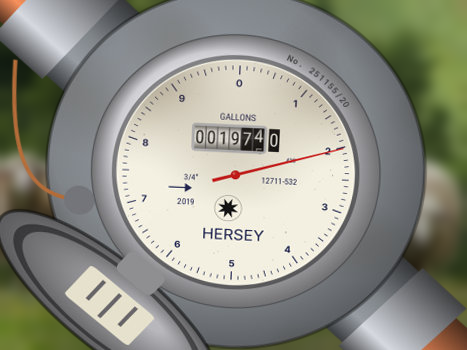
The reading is 19742.0 gal
